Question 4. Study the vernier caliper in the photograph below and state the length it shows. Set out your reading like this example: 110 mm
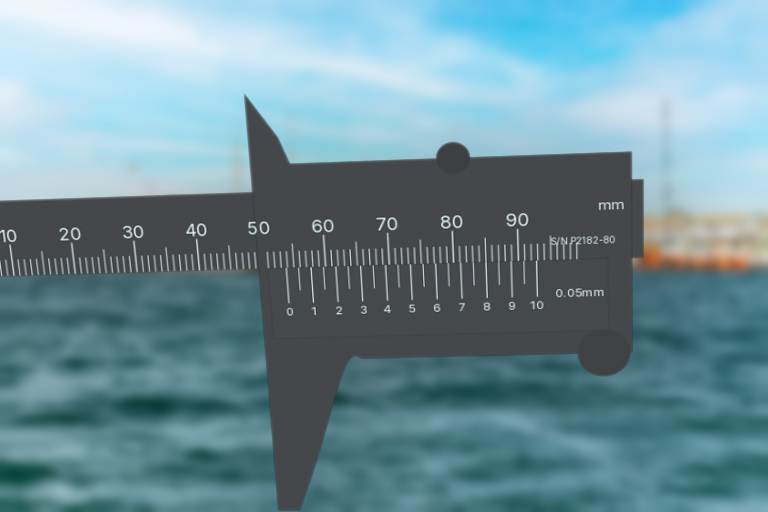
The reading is 53.8 mm
